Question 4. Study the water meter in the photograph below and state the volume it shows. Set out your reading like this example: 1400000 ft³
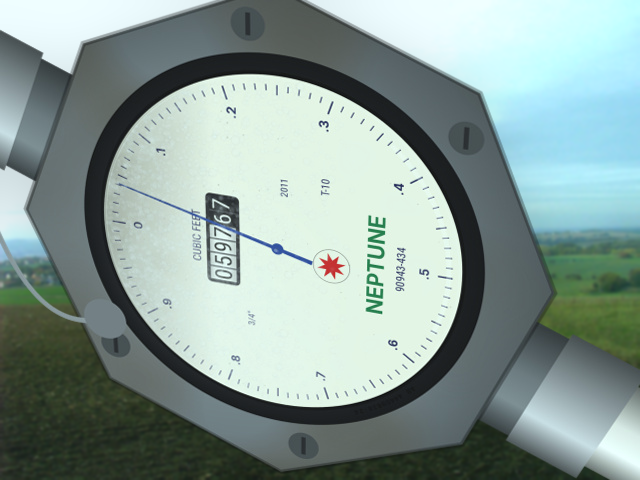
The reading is 59767.04 ft³
